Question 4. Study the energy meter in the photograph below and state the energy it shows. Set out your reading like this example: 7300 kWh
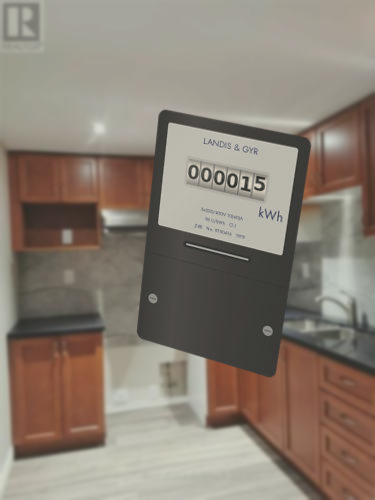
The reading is 15 kWh
